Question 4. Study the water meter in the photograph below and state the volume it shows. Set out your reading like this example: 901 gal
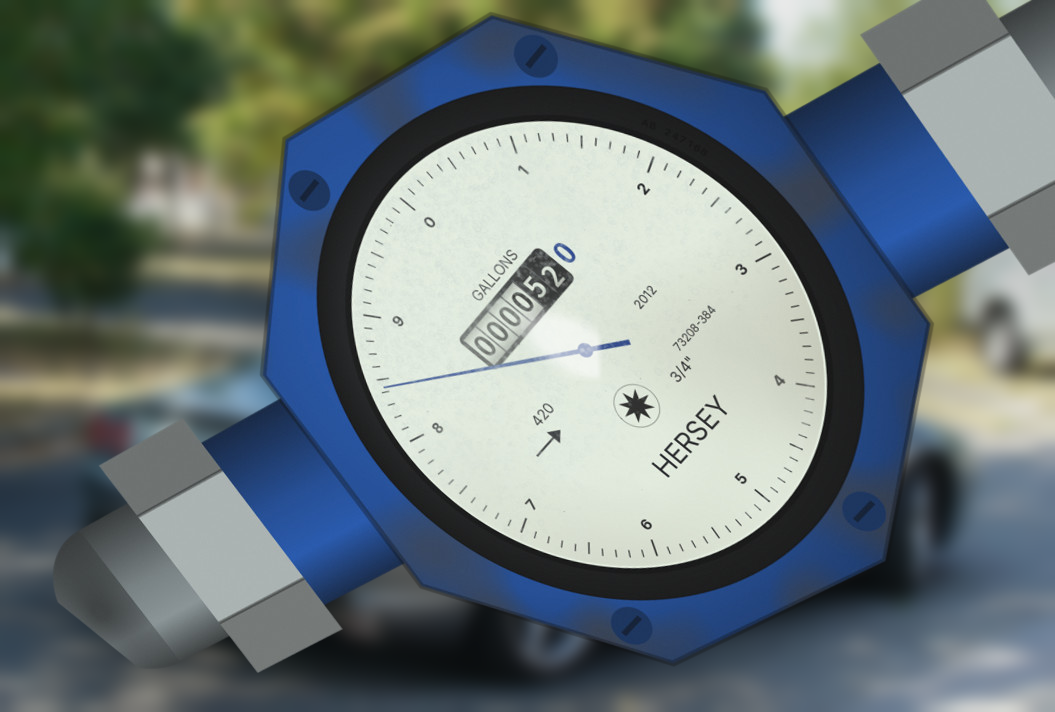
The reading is 518.4 gal
